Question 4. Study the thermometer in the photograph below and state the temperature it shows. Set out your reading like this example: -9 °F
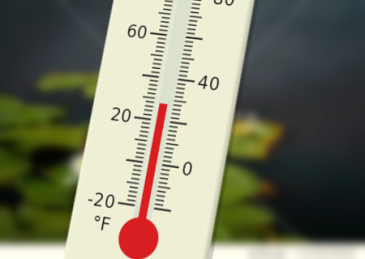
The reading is 28 °F
